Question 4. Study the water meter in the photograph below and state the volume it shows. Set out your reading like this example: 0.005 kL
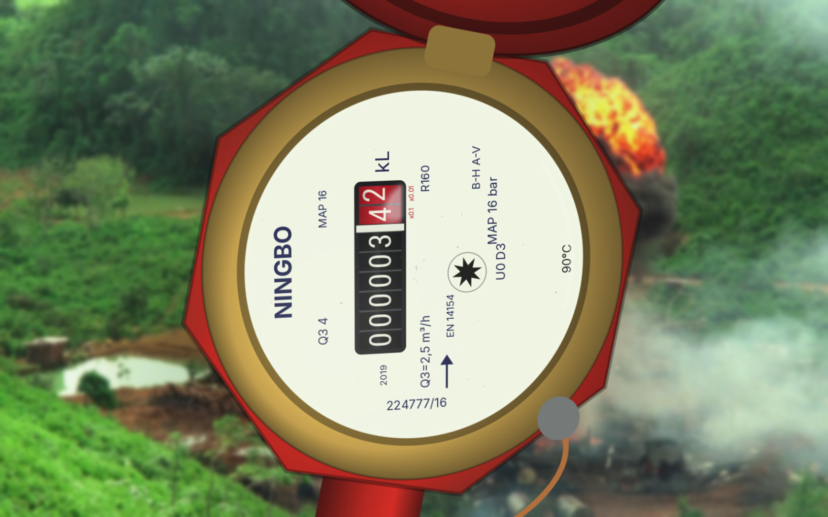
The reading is 3.42 kL
